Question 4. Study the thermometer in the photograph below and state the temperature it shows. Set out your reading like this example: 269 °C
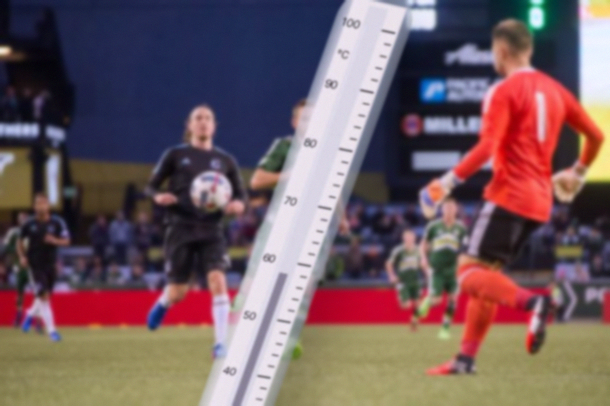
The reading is 58 °C
